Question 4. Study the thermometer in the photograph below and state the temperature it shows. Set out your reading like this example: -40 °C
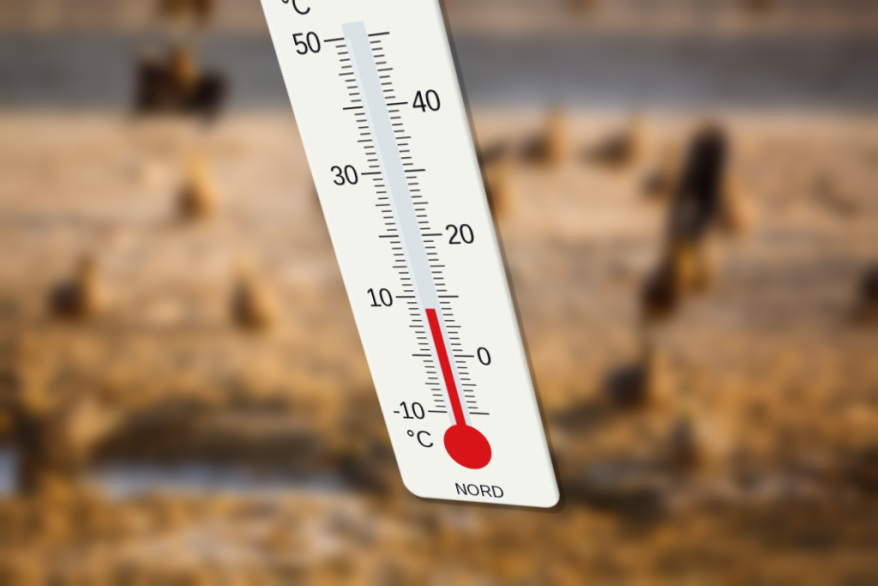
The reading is 8 °C
